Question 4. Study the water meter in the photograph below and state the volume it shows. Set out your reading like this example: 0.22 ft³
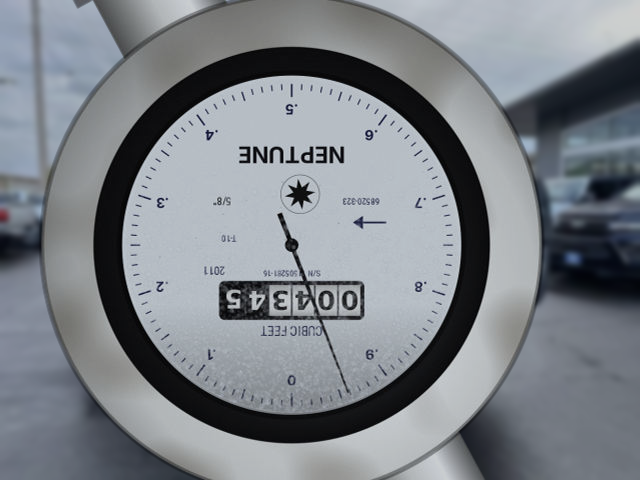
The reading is 4344.94 ft³
